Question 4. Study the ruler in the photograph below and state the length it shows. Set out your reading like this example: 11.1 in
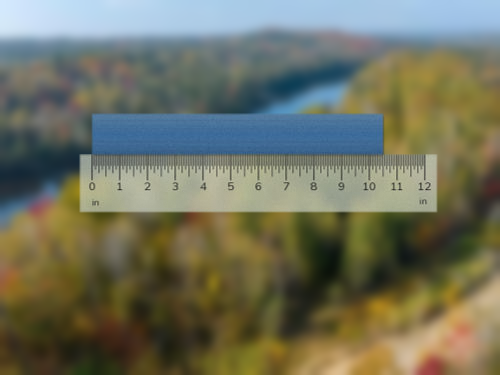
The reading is 10.5 in
